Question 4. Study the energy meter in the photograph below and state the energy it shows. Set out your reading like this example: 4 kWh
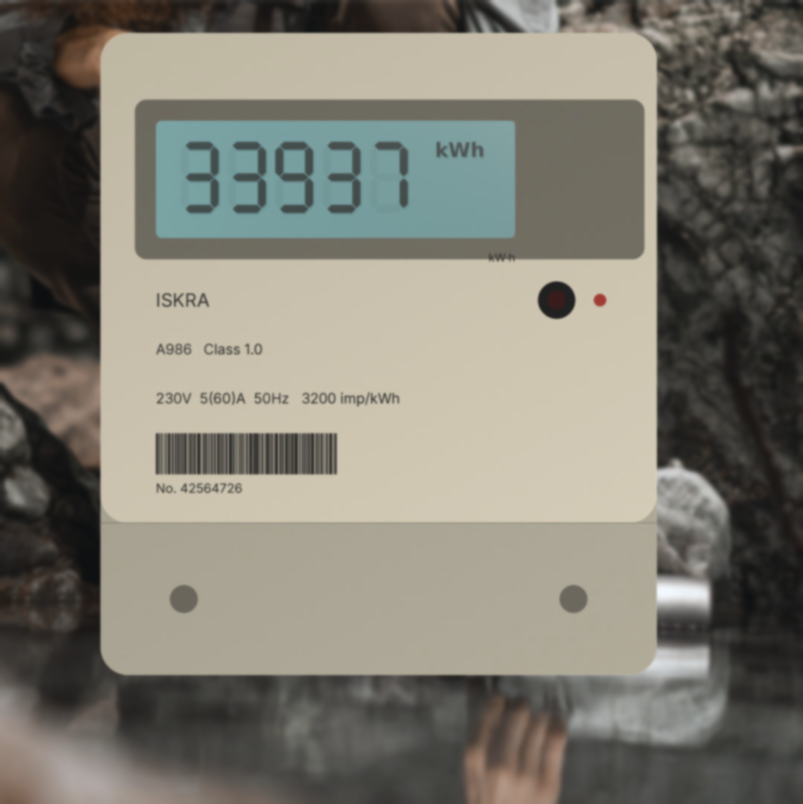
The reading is 33937 kWh
